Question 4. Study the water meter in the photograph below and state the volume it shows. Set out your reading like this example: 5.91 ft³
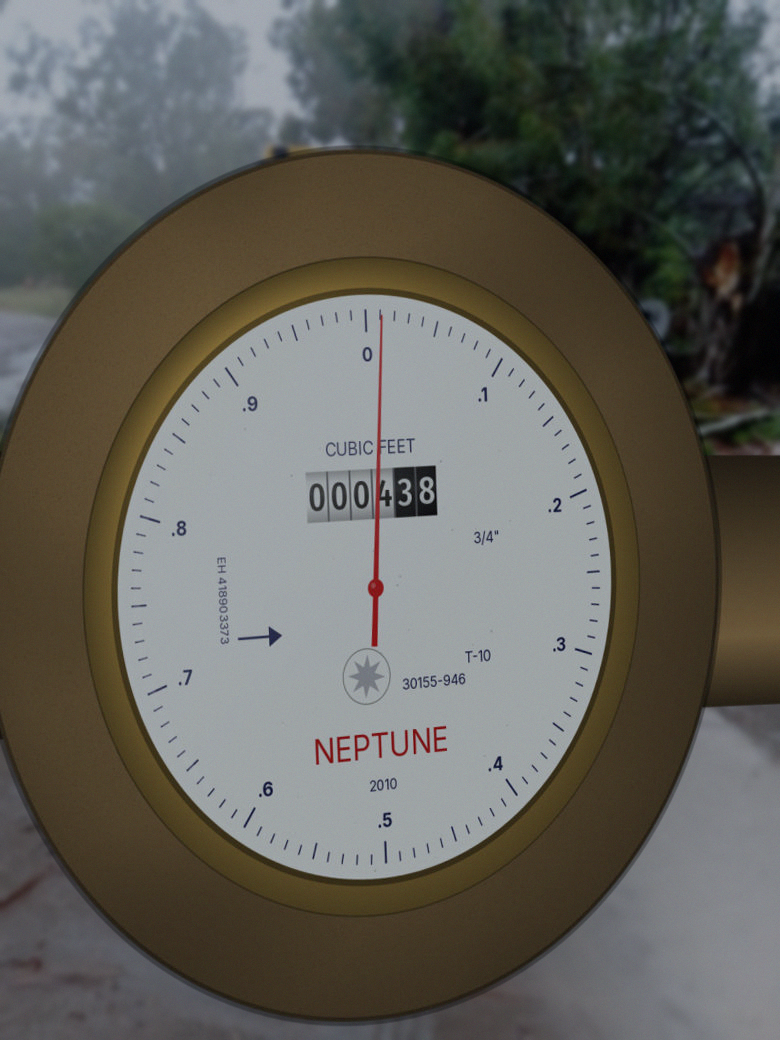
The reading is 438.01 ft³
